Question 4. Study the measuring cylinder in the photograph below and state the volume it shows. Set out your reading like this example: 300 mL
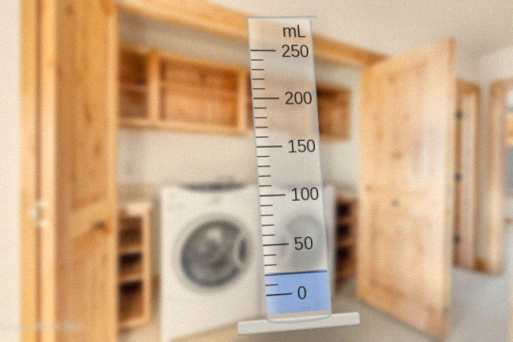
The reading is 20 mL
